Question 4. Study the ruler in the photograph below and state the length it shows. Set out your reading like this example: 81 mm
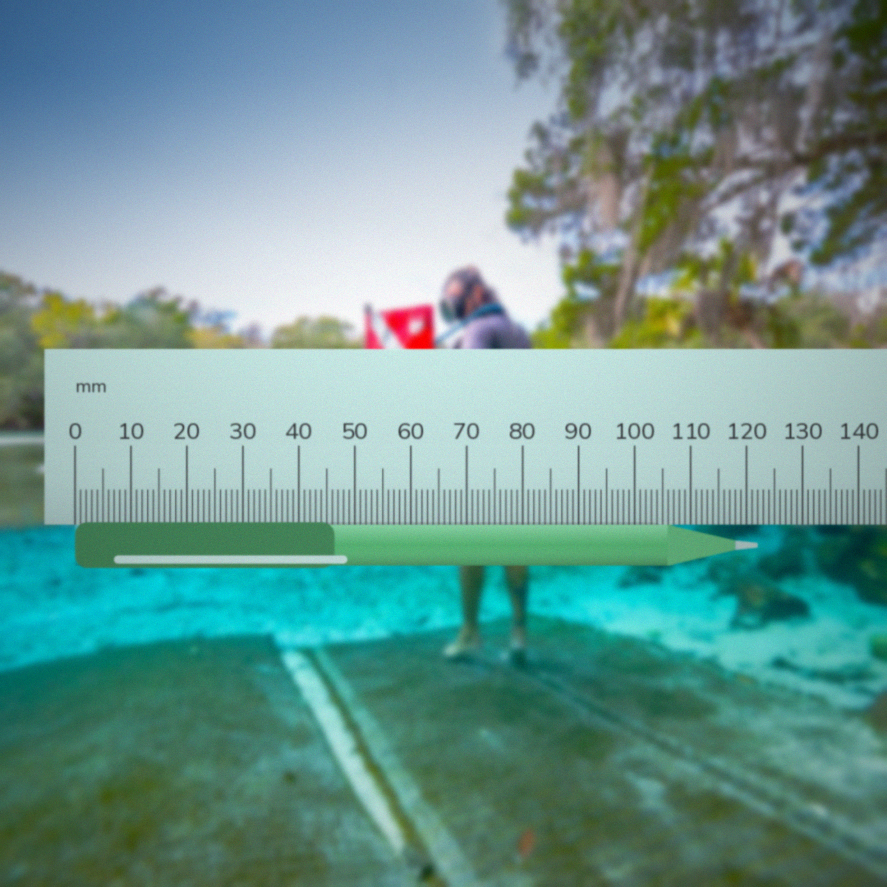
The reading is 122 mm
